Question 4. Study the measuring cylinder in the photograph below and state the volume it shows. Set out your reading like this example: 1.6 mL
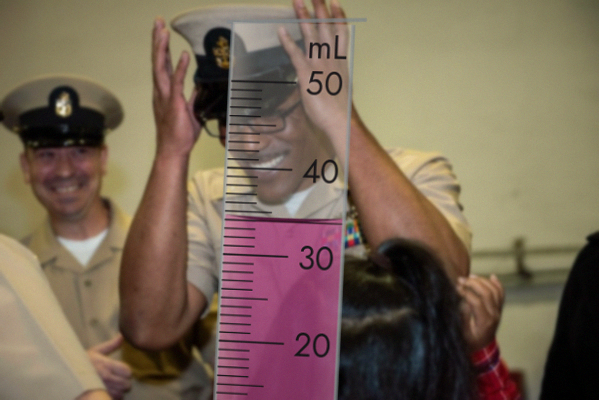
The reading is 34 mL
